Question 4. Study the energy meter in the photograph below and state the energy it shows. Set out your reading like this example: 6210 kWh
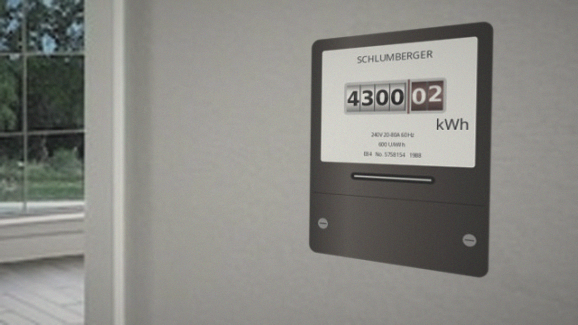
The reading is 4300.02 kWh
